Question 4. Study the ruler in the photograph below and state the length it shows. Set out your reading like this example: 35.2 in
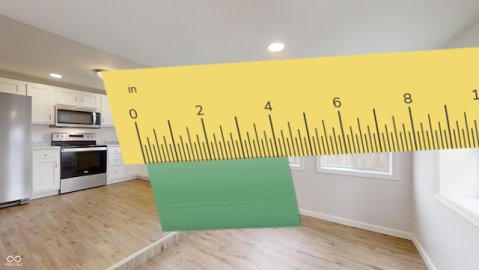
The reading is 4.25 in
